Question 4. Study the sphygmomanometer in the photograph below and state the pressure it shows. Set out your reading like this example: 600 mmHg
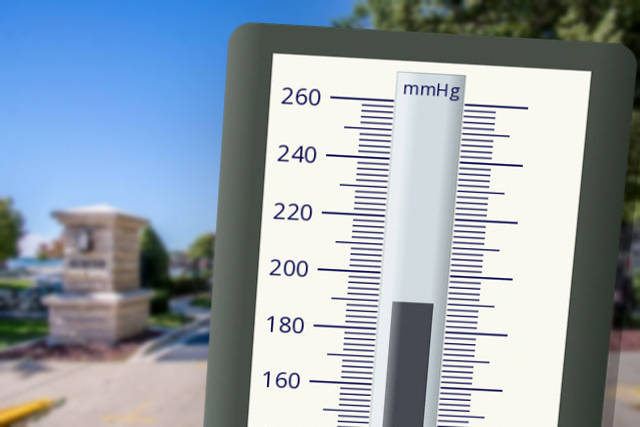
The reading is 190 mmHg
